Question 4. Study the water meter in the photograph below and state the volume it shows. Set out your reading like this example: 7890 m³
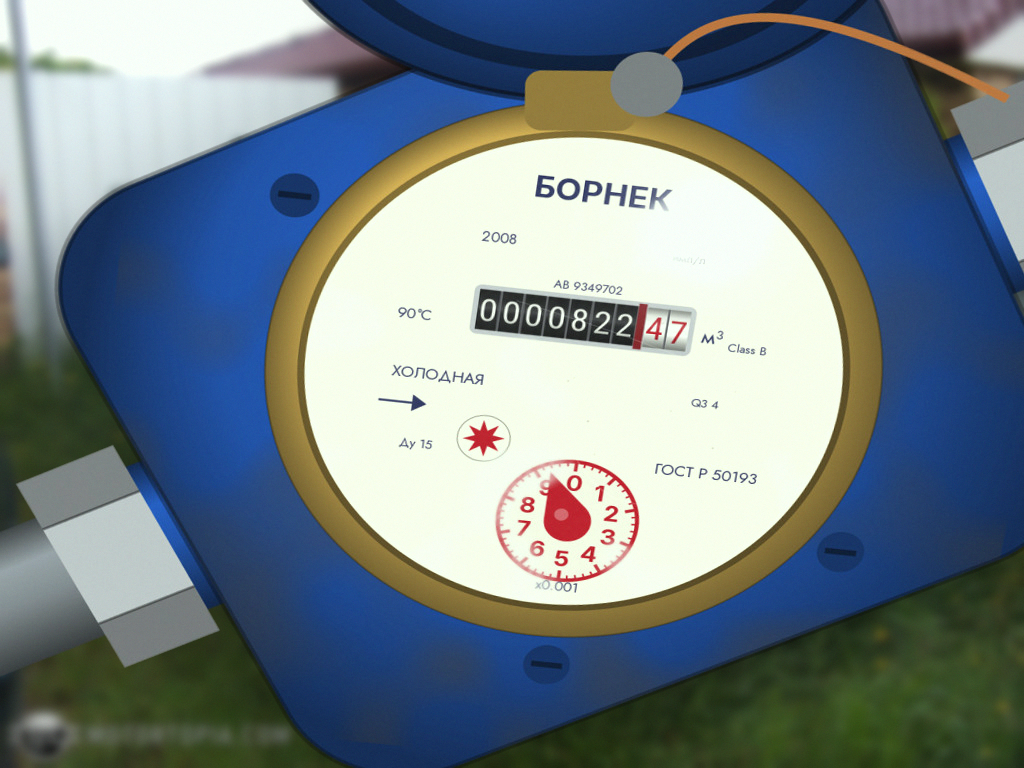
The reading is 822.469 m³
